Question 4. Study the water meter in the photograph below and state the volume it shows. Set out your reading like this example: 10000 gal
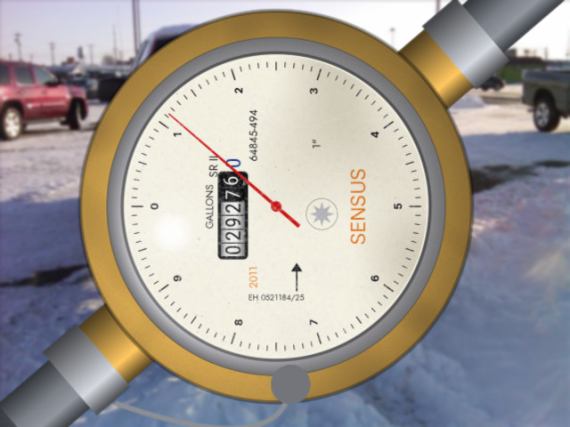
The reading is 292761.1 gal
